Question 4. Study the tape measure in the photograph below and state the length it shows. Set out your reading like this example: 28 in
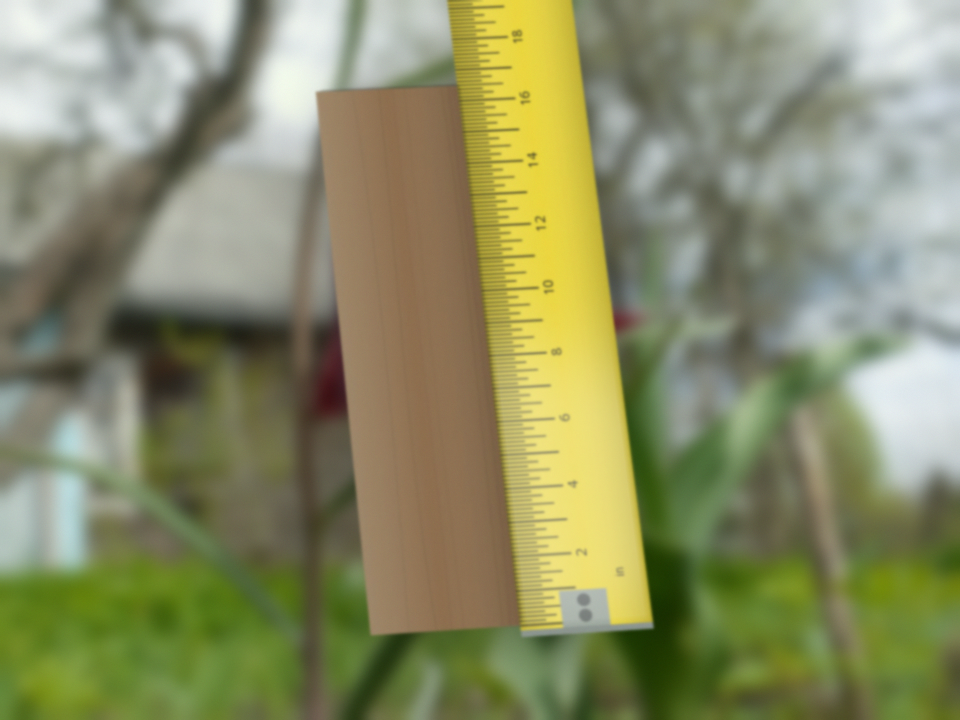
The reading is 16.5 in
